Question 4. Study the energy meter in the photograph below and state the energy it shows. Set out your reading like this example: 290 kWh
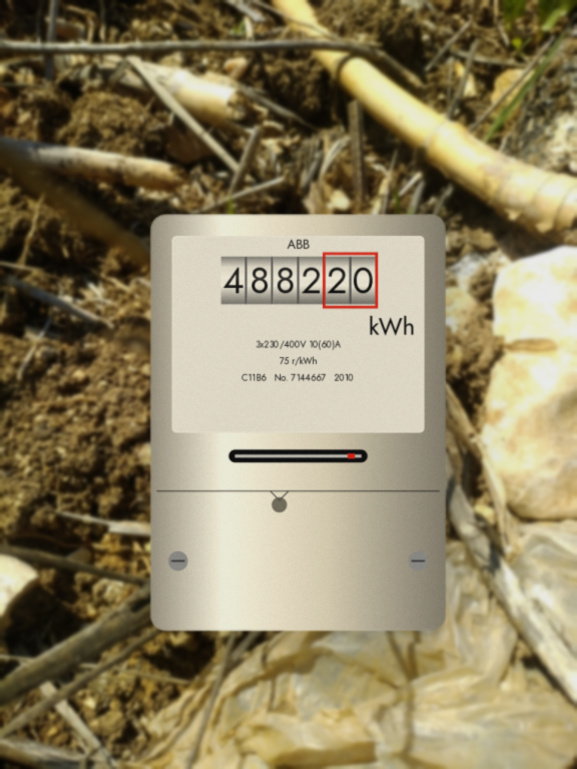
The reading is 4882.20 kWh
